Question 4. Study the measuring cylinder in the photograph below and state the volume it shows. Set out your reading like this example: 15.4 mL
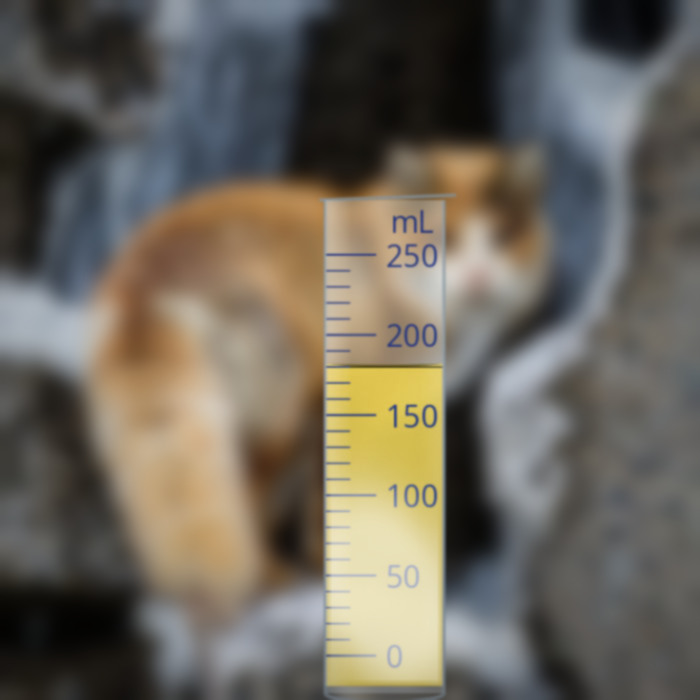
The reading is 180 mL
